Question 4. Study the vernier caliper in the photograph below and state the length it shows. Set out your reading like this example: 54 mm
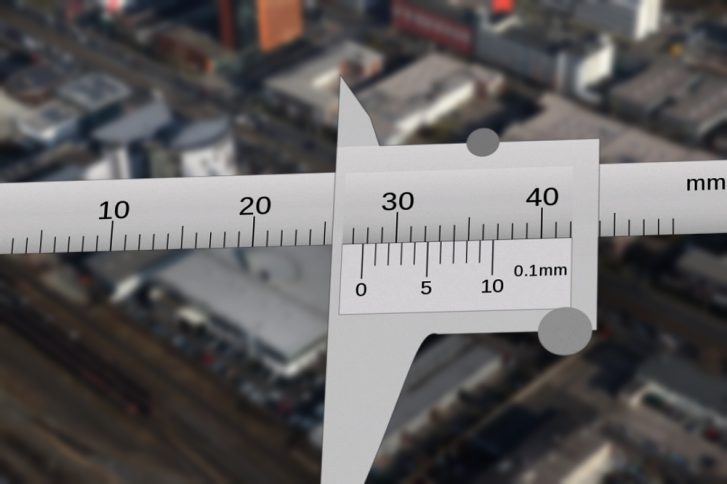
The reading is 27.7 mm
